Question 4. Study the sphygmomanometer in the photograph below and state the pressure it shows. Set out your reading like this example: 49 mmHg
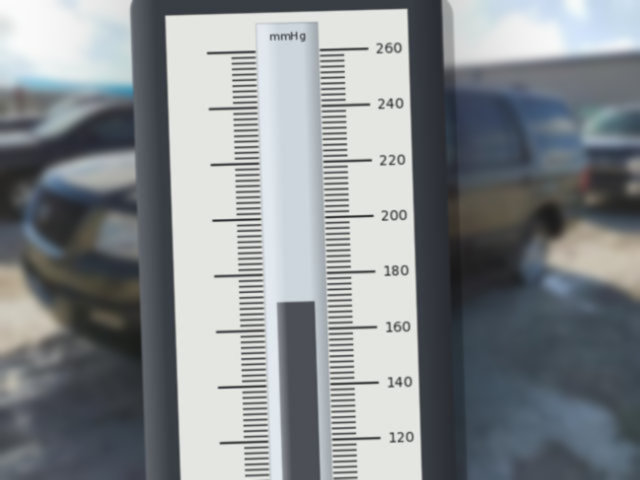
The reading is 170 mmHg
